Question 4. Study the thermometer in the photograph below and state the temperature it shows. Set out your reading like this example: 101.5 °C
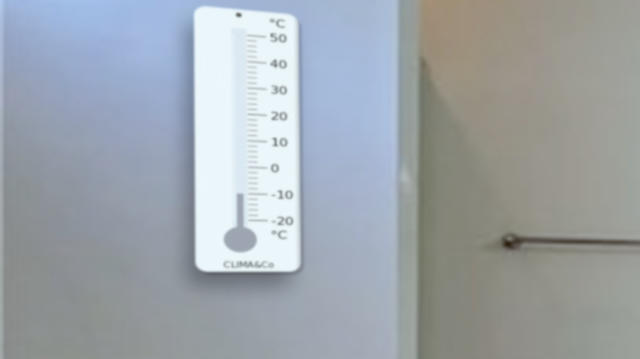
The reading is -10 °C
